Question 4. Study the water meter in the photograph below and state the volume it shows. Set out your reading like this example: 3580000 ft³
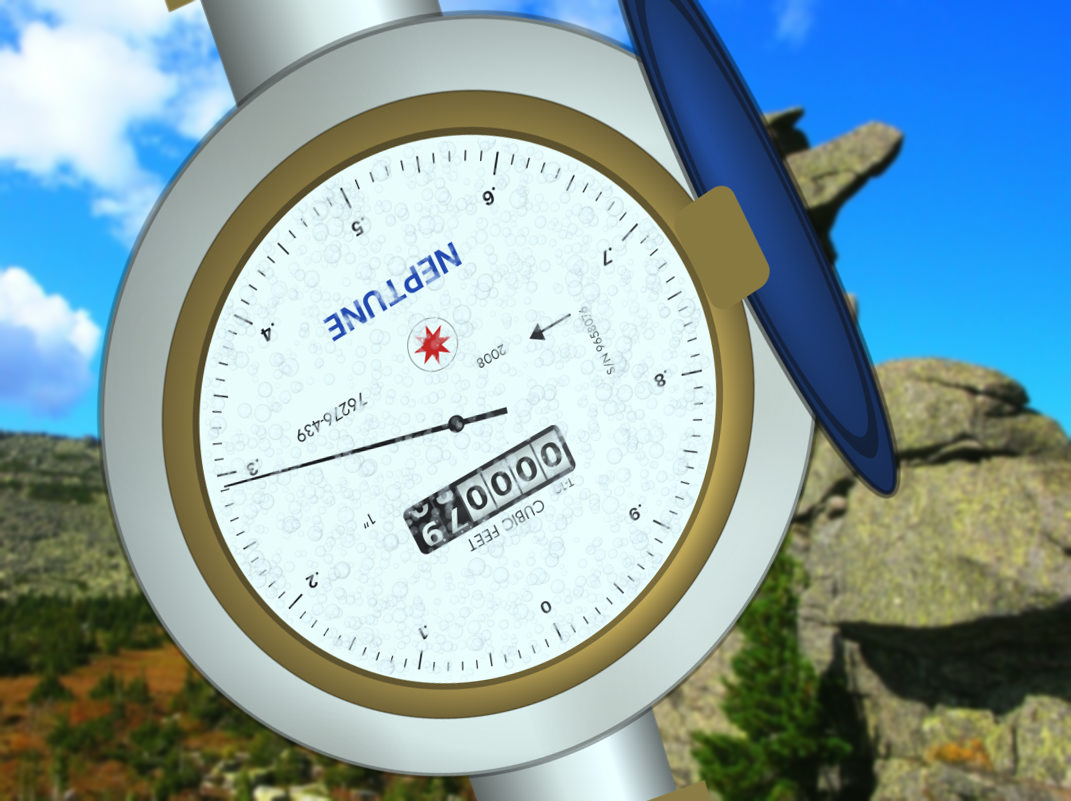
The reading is 79.29 ft³
